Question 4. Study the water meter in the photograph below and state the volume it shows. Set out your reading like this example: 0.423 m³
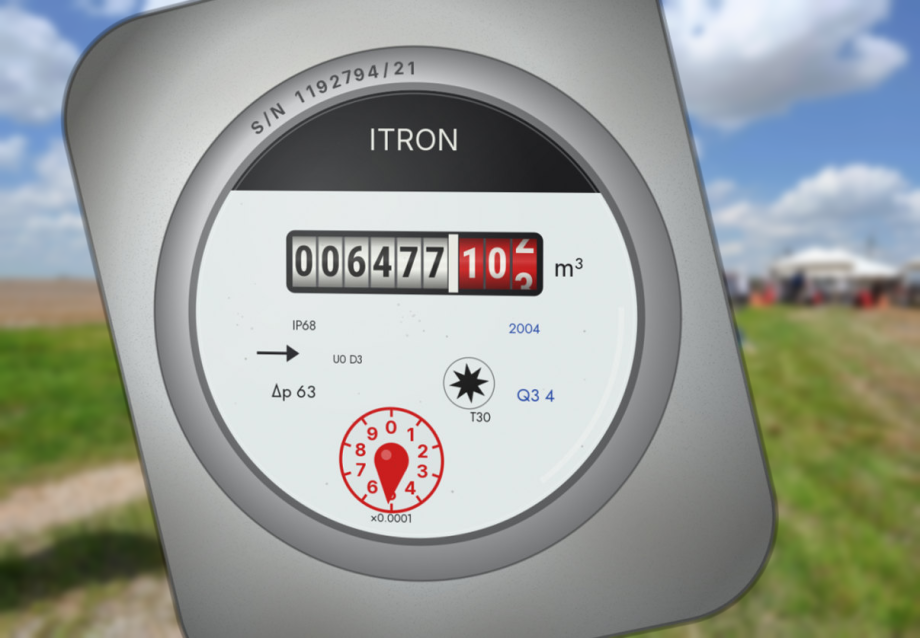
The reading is 6477.1025 m³
